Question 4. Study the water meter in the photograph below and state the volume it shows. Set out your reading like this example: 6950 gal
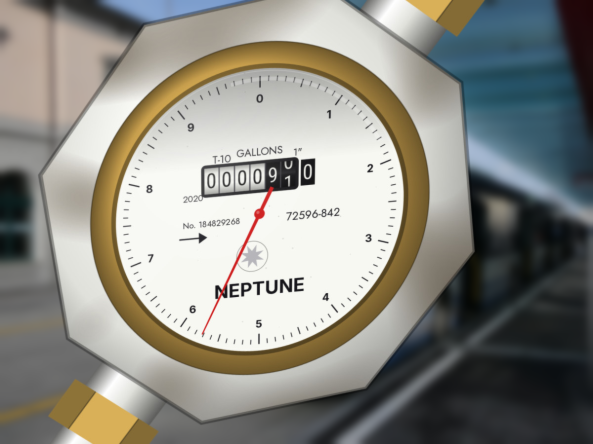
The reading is 905.7 gal
